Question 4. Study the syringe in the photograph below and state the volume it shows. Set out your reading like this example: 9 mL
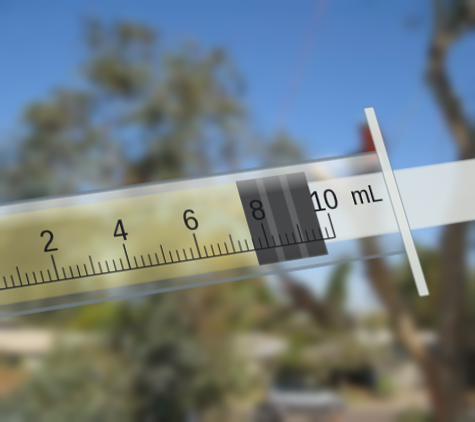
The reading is 7.6 mL
